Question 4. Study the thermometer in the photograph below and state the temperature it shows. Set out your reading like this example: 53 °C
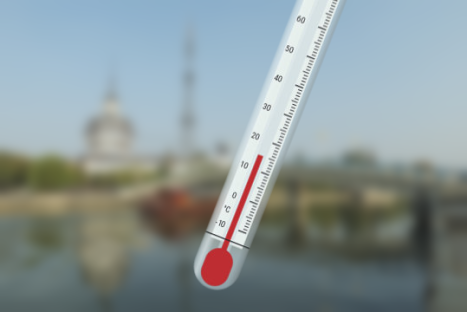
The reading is 15 °C
